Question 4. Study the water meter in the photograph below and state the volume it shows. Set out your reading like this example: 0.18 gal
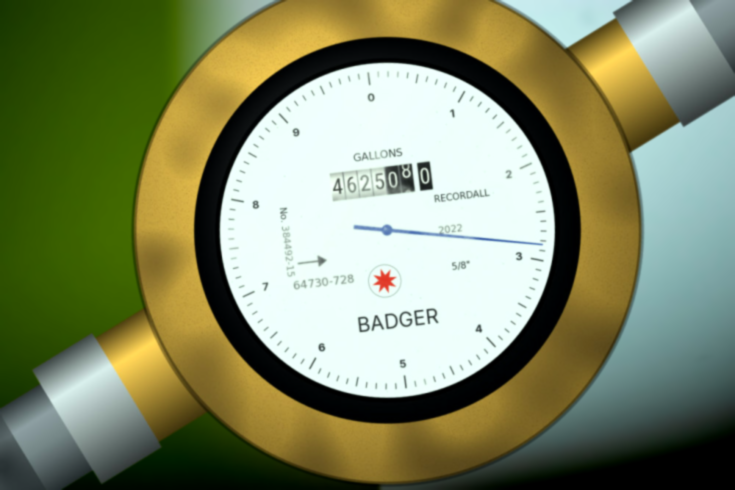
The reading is 4625082.8 gal
